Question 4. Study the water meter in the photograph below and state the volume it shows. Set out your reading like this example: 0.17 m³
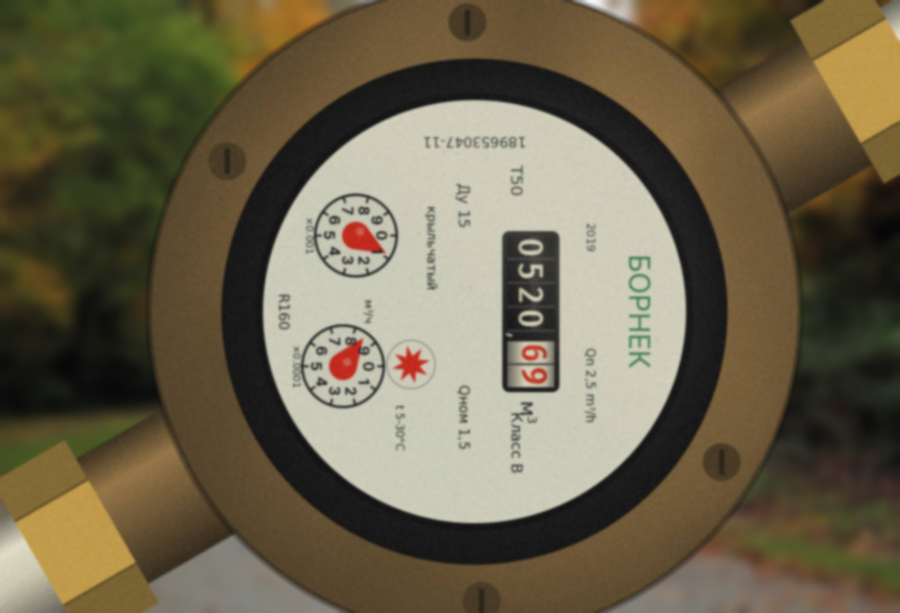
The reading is 520.6908 m³
